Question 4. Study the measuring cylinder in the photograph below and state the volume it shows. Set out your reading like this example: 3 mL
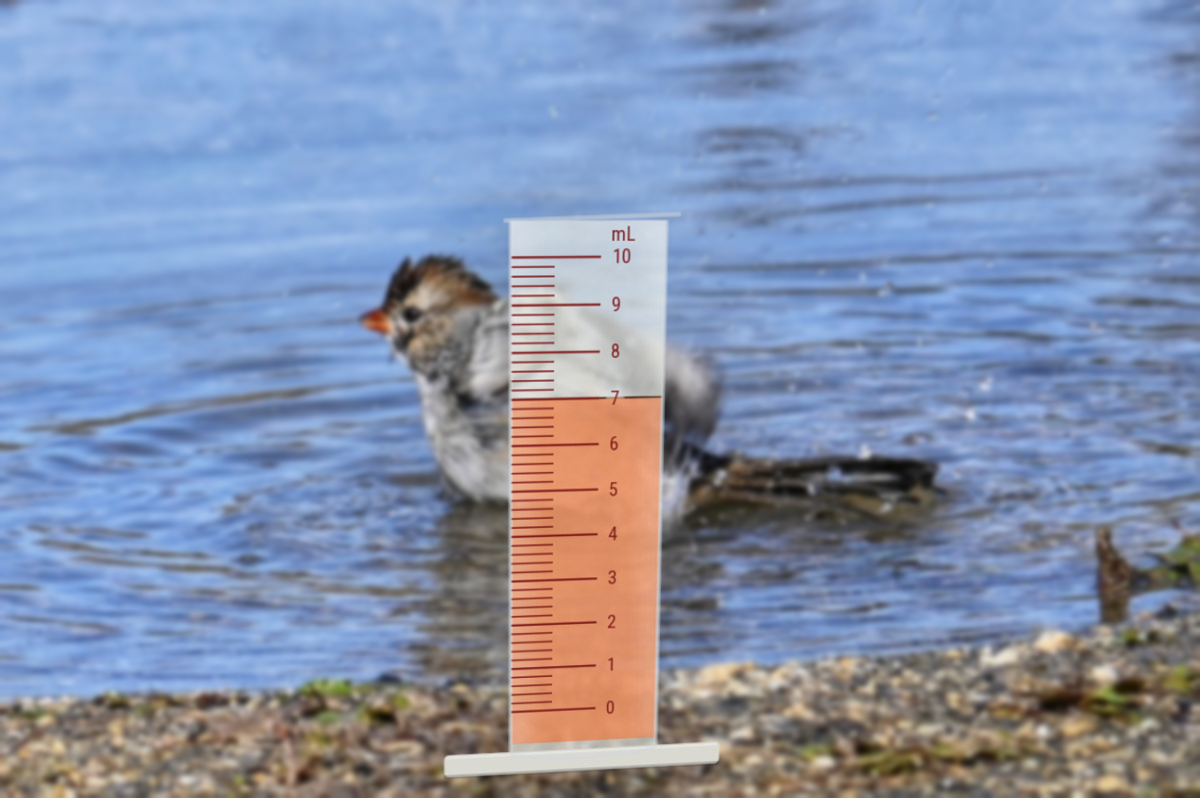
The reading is 7 mL
